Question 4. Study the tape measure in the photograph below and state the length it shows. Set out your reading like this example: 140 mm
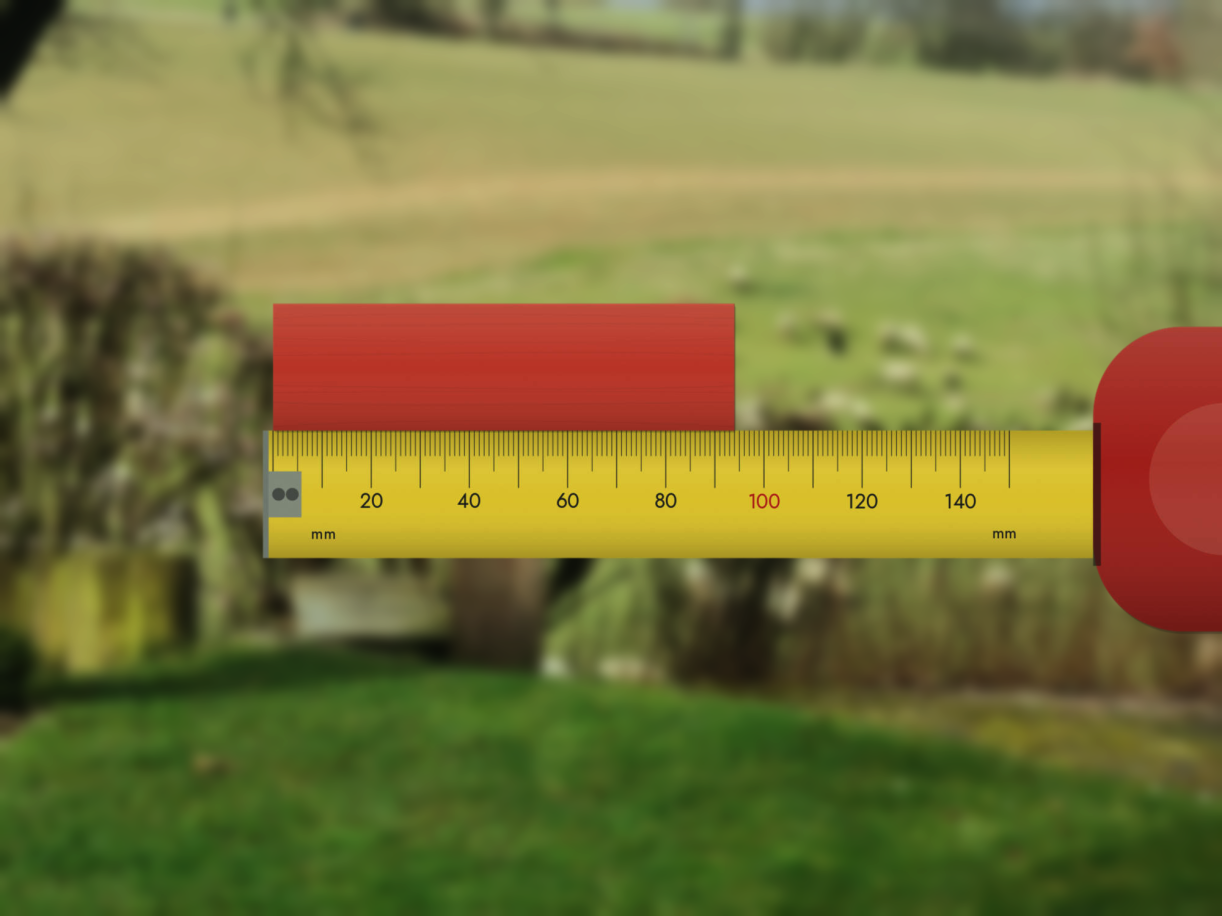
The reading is 94 mm
